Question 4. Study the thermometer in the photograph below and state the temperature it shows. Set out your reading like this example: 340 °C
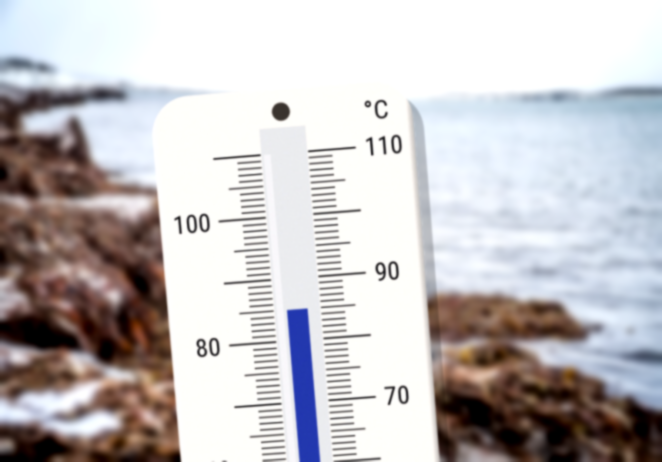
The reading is 85 °C
